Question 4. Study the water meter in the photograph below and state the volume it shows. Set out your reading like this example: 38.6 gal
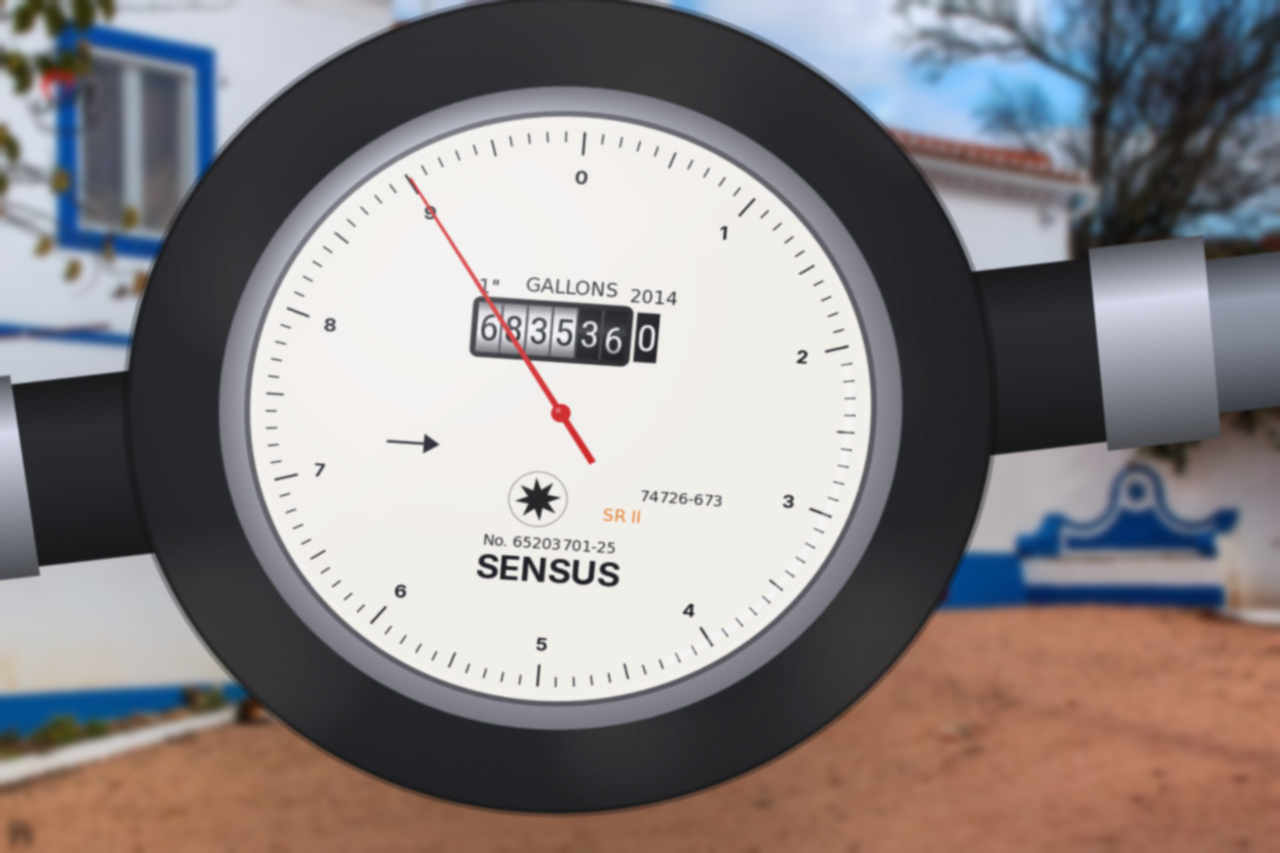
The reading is 6835359.0 gal
